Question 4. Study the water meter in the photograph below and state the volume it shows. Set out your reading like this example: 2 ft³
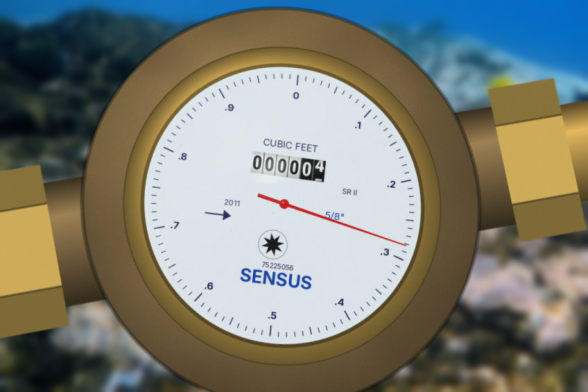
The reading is 4.28 ft³
